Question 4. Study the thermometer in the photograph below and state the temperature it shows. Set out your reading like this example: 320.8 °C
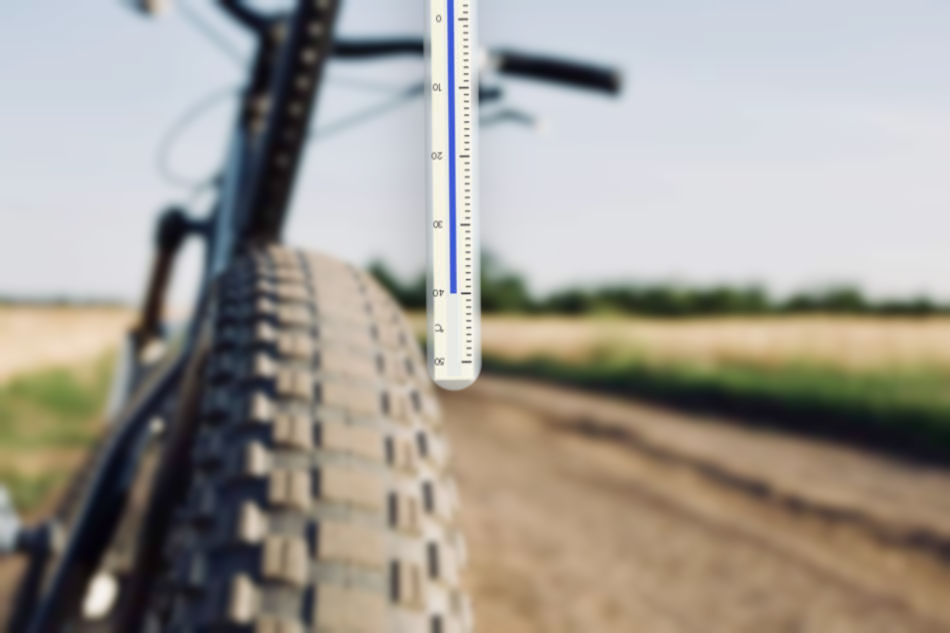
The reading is 40 °C
